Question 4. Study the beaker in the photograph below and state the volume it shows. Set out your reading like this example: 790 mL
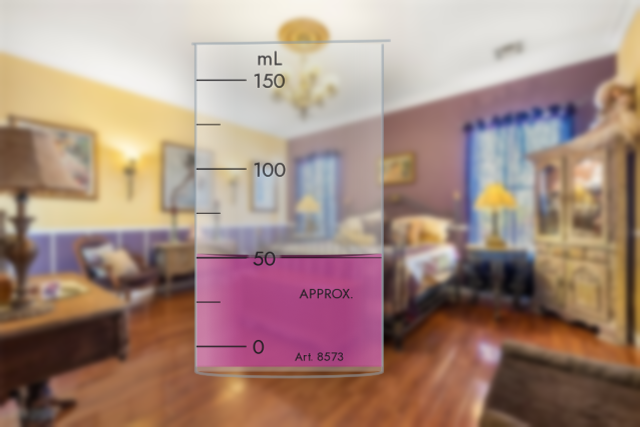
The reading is 50 mL
